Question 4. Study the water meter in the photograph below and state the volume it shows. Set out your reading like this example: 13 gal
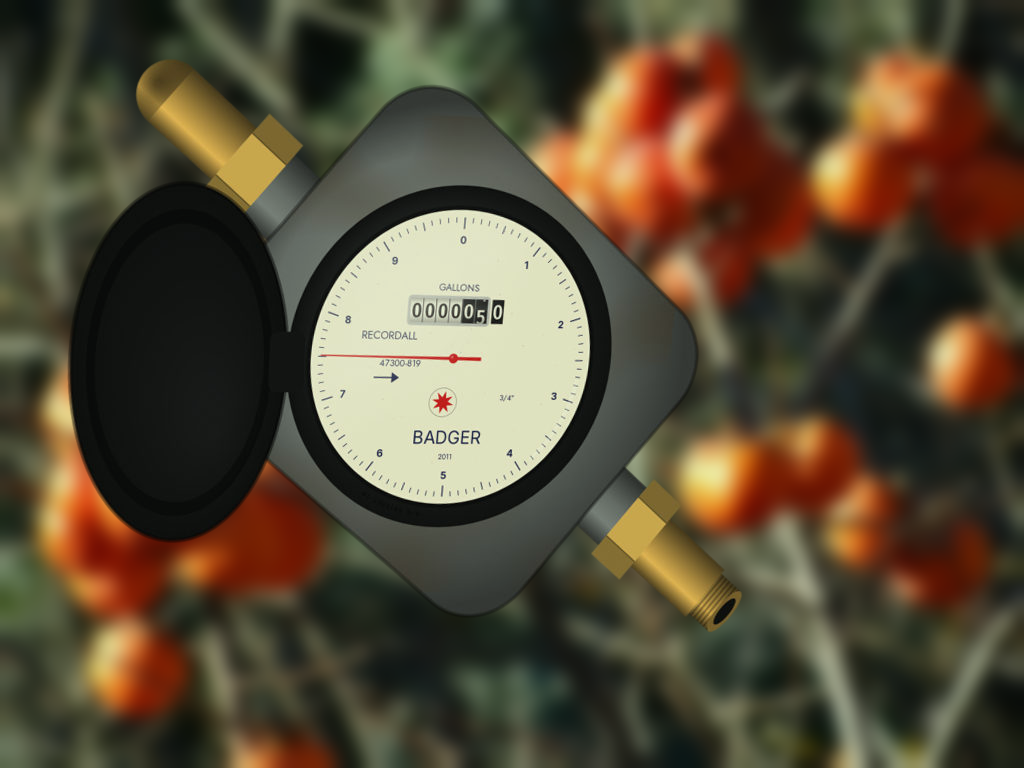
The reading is 47.5 gal
